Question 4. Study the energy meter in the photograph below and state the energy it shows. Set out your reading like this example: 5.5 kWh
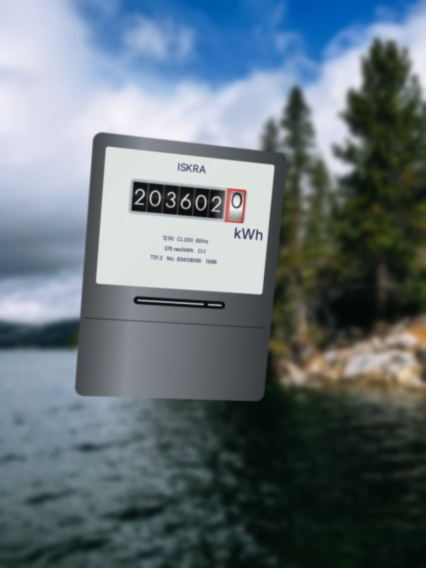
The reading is 203602.0 kWh
